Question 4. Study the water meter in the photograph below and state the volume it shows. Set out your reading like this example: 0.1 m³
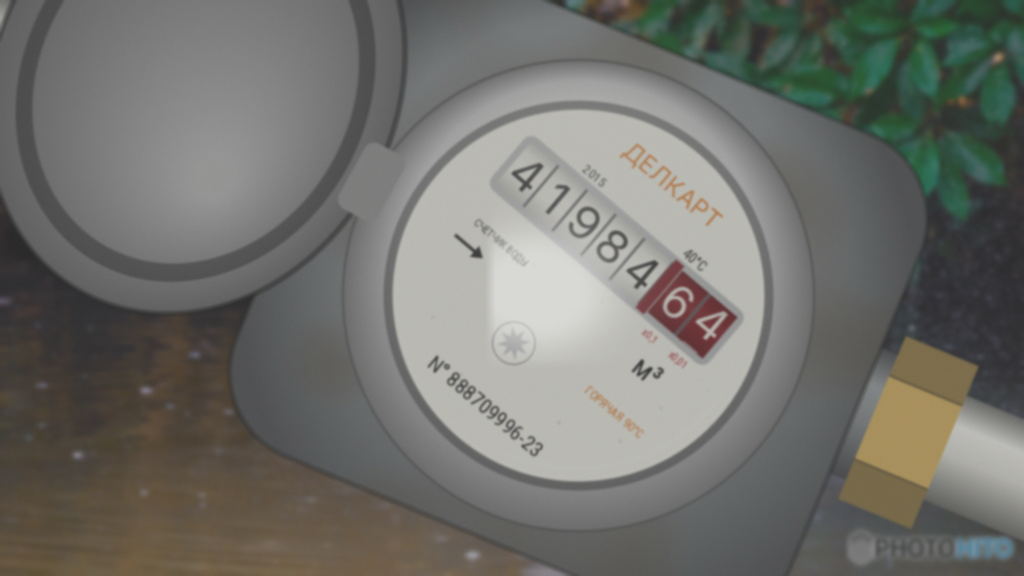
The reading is 41984.64 m³
